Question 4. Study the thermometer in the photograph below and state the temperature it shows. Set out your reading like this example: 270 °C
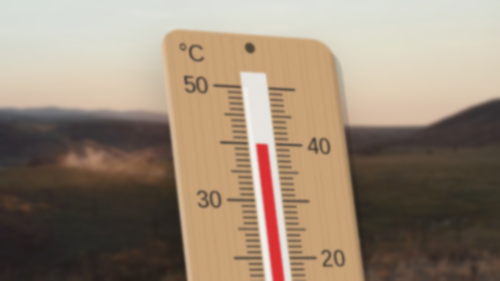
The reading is 40 °C
